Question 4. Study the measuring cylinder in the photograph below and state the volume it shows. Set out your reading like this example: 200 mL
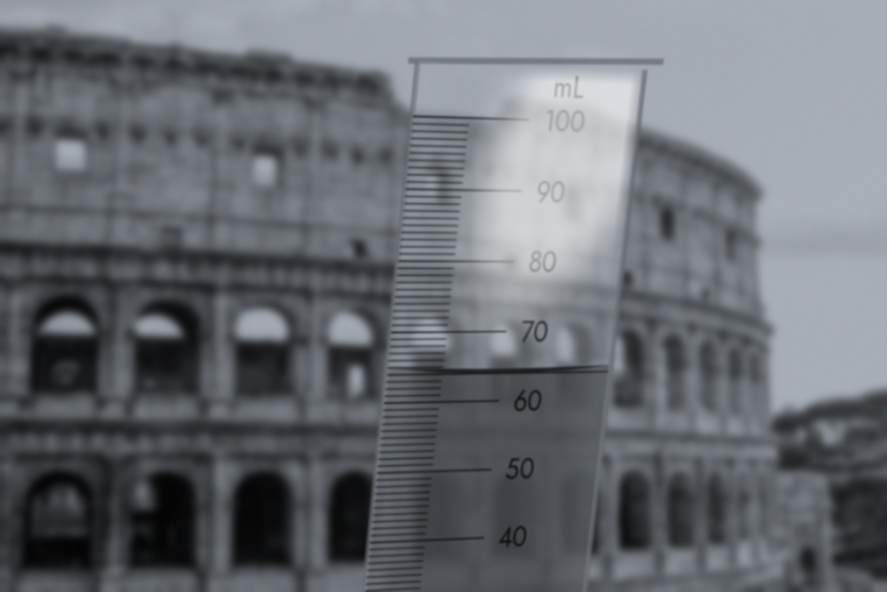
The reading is 64 mL
